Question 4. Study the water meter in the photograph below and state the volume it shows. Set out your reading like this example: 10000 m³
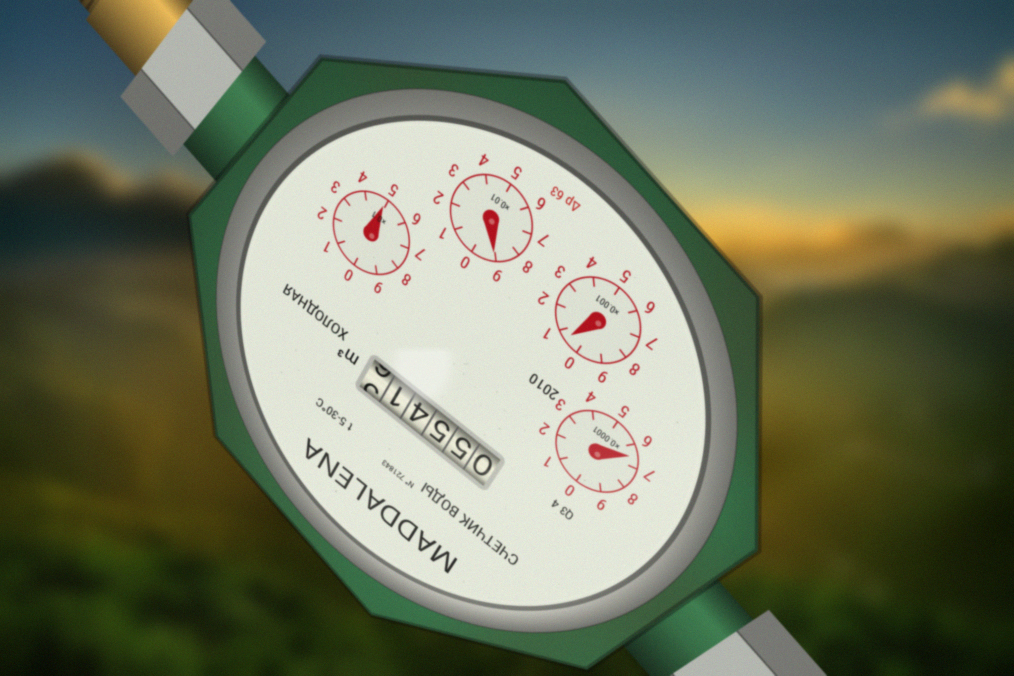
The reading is 55415.4906 m³
